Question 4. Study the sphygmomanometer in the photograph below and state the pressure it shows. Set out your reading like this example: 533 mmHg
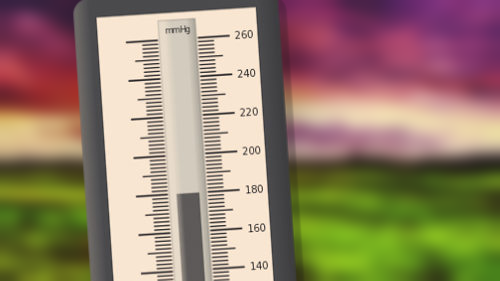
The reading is 180 mmHg
